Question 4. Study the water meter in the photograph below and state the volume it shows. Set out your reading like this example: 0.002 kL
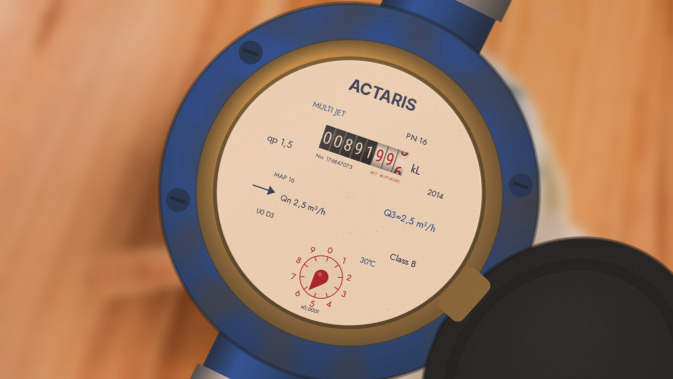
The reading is 891.9955 kL
